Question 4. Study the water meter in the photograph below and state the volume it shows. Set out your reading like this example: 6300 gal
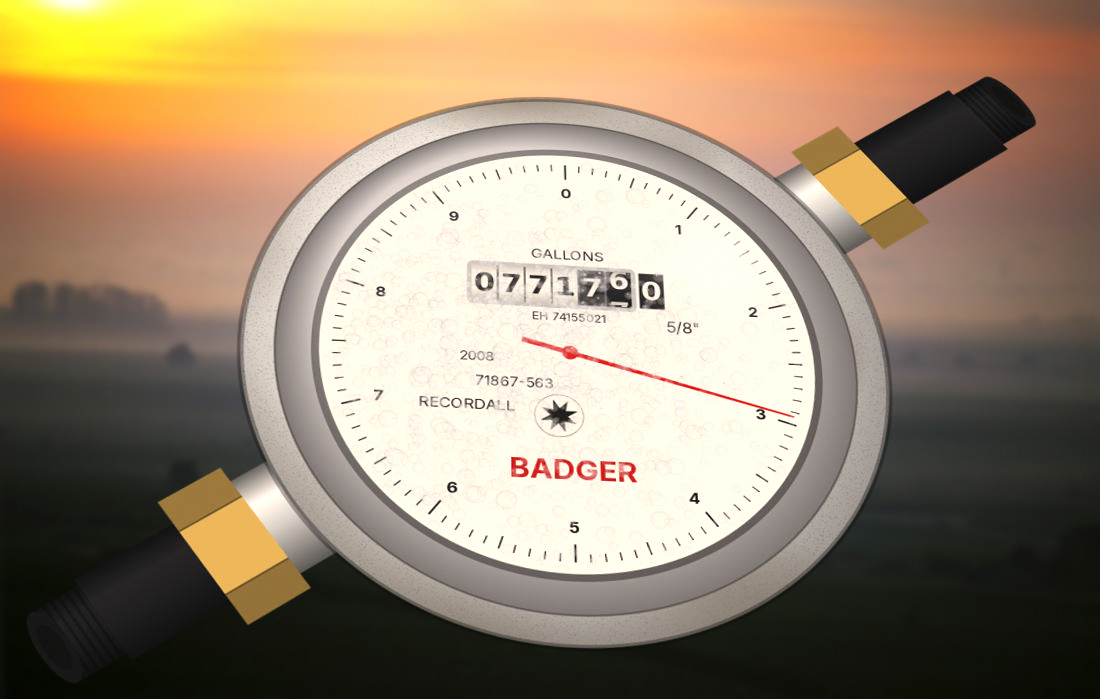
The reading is 771762.9 gal
